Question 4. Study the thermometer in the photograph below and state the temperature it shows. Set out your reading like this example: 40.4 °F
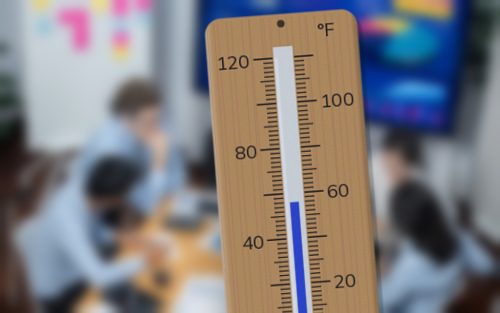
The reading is 56 °F
